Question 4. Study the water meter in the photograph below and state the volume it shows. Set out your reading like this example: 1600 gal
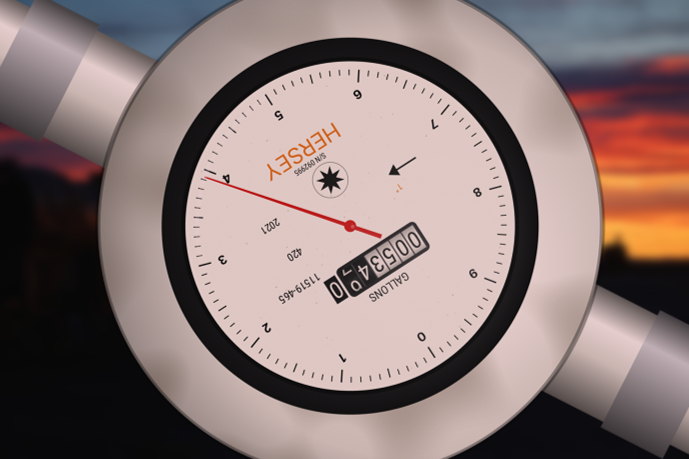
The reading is 53463.9 gal
